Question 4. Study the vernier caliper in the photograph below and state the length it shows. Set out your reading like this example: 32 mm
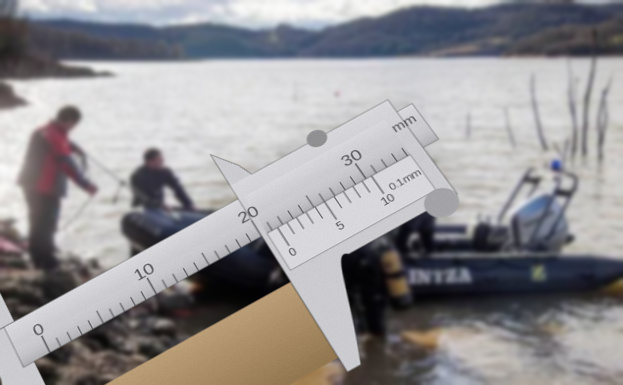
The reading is 21.5 mm
